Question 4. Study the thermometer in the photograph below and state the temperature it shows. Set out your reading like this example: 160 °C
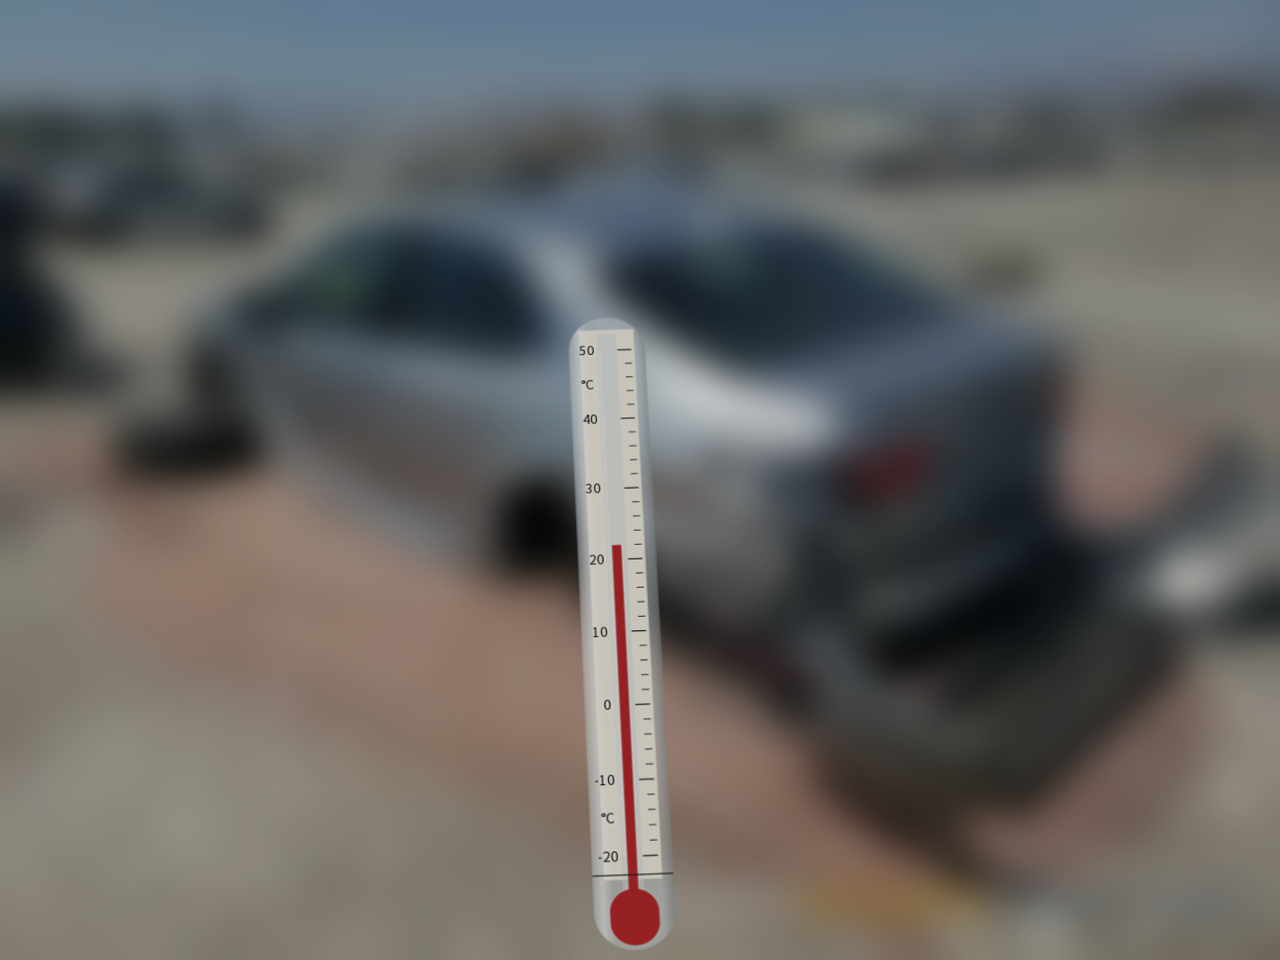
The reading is 22 °C
